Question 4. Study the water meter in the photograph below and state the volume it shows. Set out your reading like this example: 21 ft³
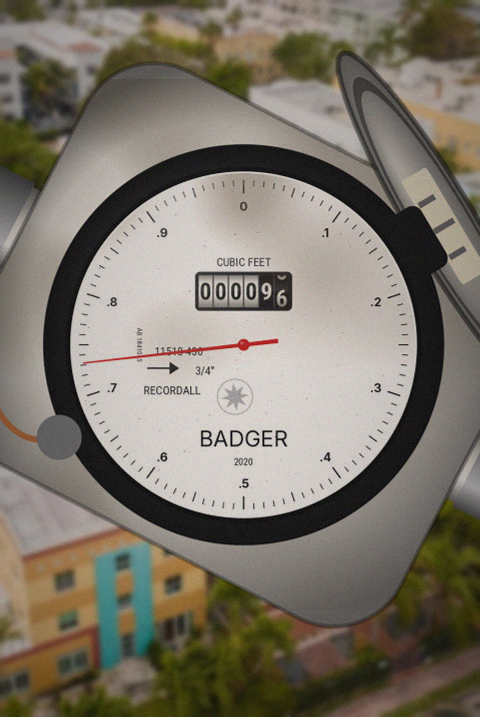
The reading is 95.73 ft³
